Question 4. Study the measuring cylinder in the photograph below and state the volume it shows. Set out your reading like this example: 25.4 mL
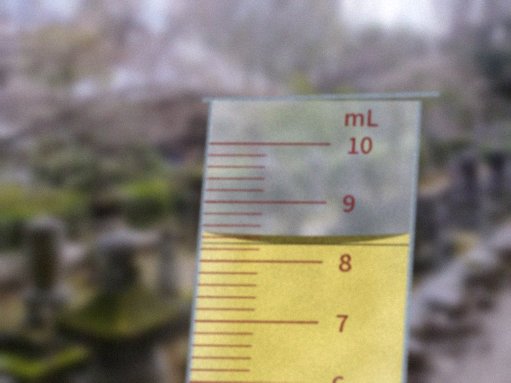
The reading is 8.3 mL
